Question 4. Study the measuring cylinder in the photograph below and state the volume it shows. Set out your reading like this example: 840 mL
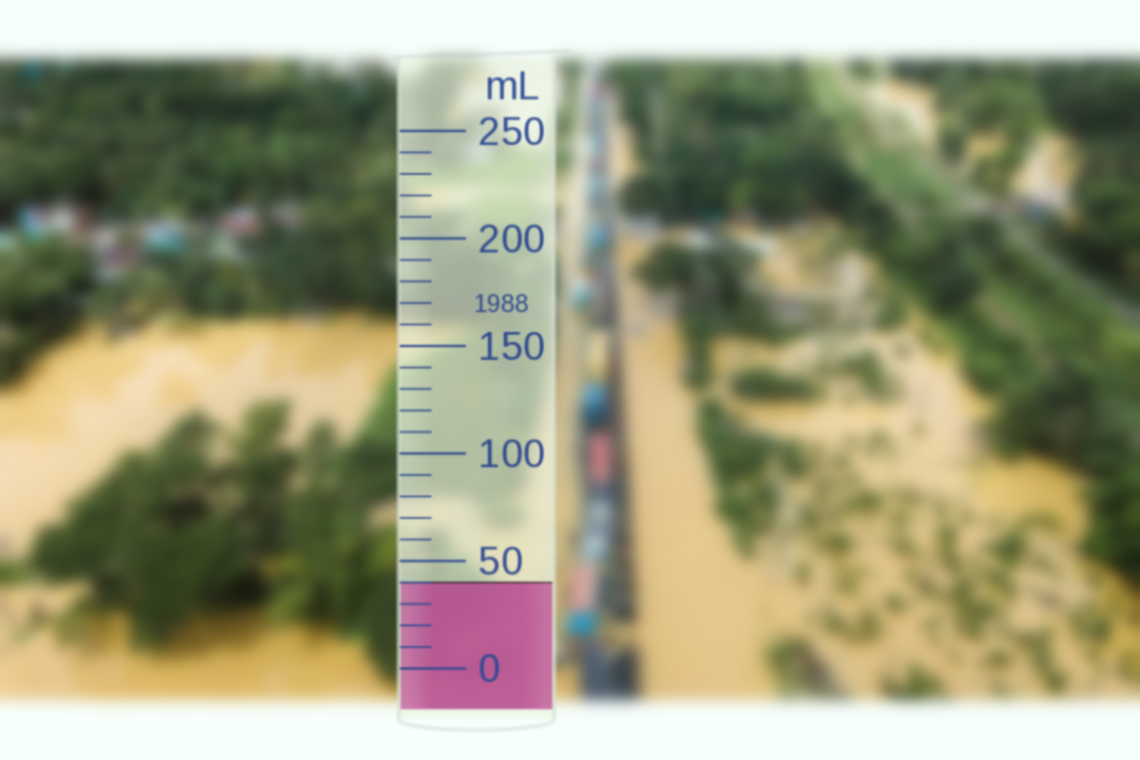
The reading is 40 mL
